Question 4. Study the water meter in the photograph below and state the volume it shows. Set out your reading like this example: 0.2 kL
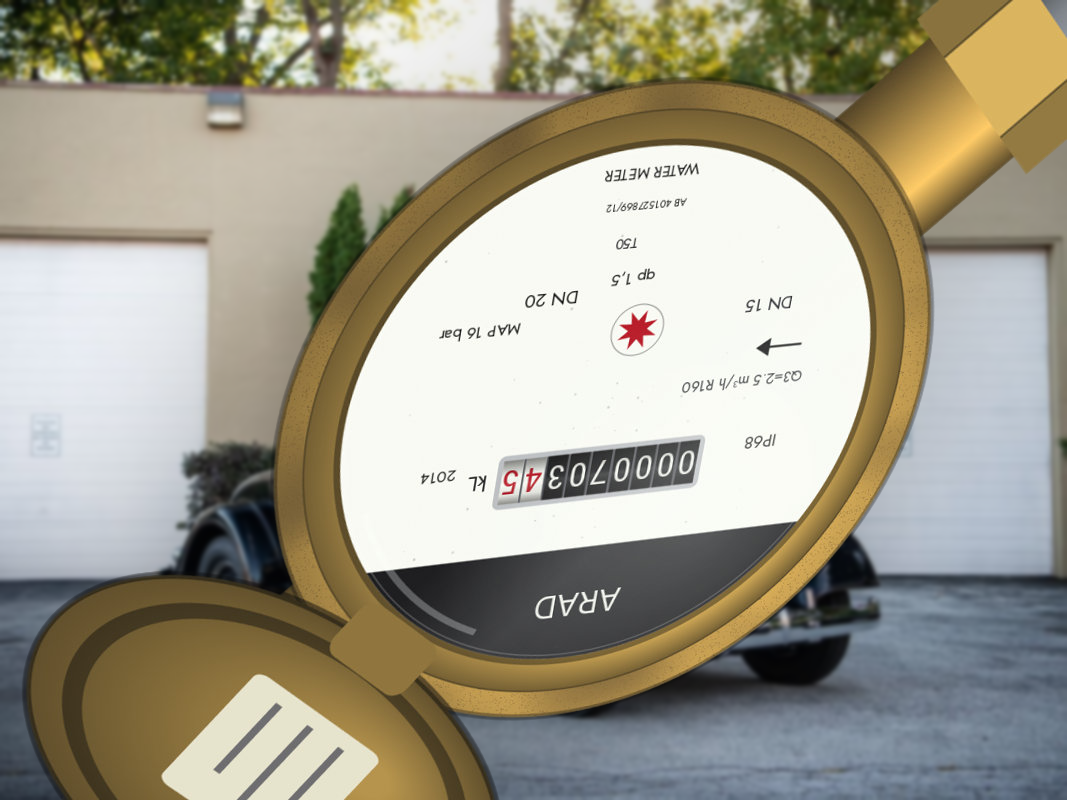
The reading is 703.45 kL
